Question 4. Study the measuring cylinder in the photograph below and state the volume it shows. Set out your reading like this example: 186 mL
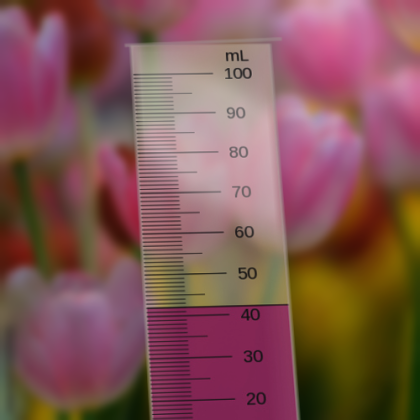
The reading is 42 mL
